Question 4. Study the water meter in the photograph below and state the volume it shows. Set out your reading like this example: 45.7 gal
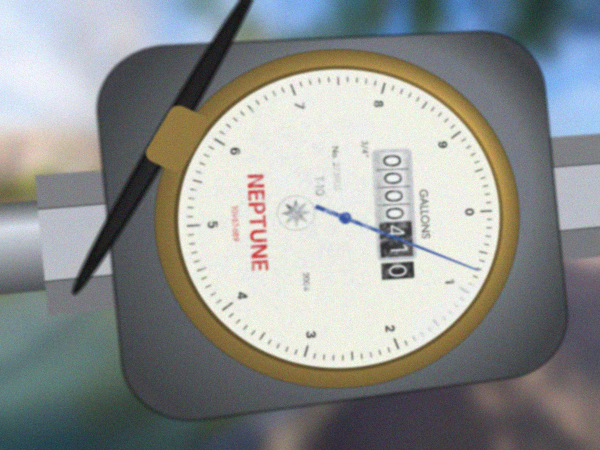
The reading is 410.7 gal
